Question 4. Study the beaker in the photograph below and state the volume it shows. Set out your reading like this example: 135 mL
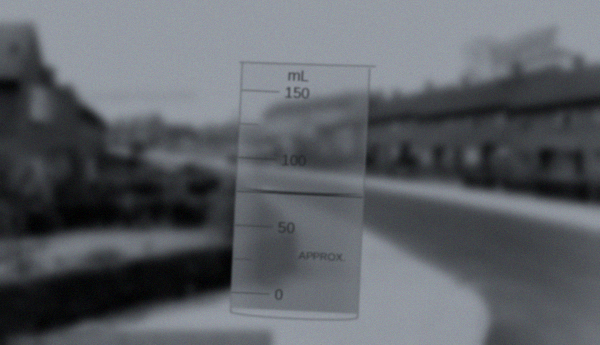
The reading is 75 mL
